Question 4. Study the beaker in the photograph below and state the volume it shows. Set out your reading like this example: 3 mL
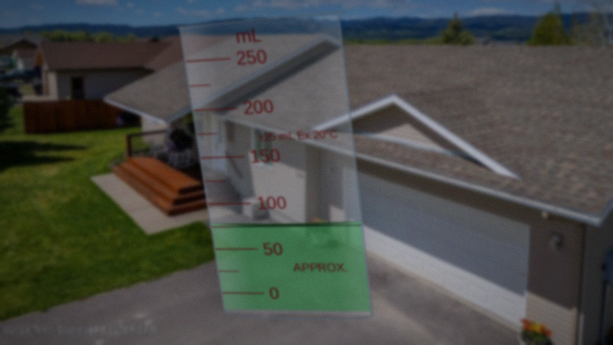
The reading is 75 mL
